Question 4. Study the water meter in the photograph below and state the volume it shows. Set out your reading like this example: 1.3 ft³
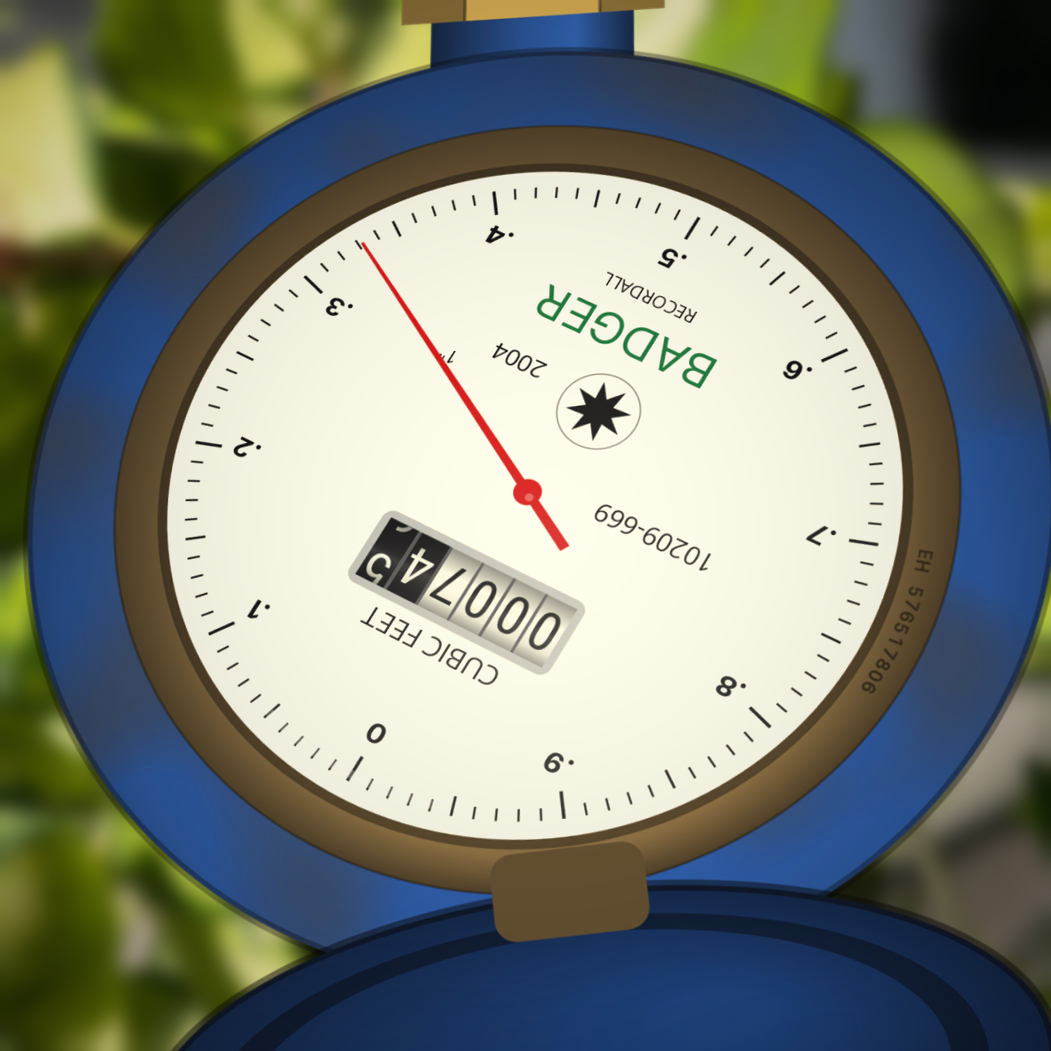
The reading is 745.33 ft³
